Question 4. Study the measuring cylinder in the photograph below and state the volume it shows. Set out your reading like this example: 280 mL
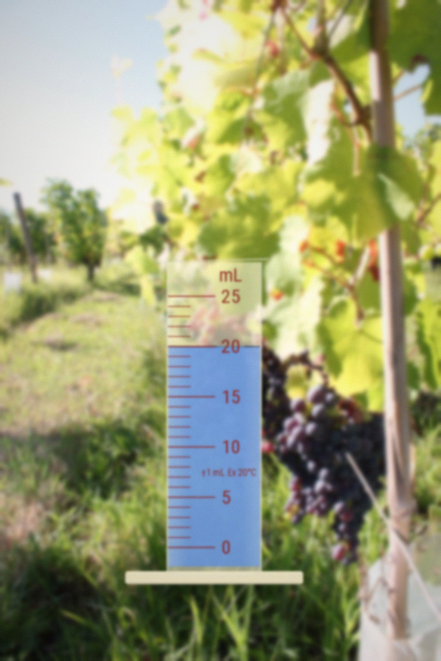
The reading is 20 mL
